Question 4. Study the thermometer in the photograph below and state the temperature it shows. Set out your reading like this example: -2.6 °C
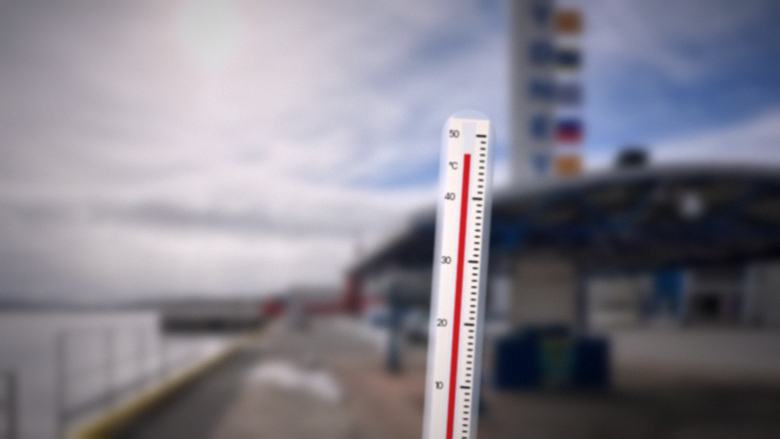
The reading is 47 °C
